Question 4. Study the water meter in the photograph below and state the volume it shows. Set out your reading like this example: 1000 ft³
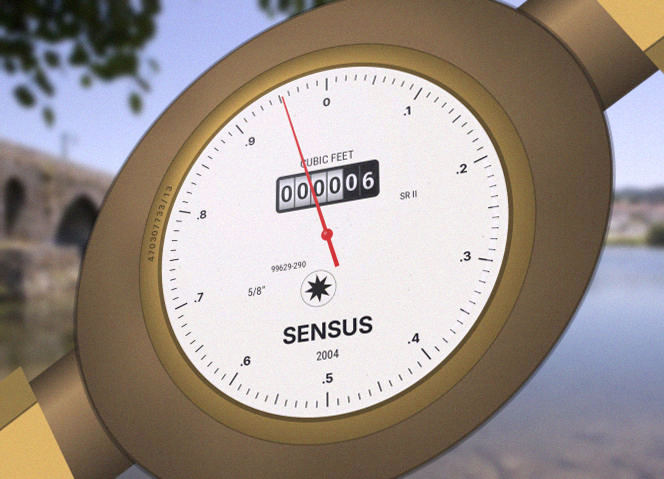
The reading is 5.95 ft³
